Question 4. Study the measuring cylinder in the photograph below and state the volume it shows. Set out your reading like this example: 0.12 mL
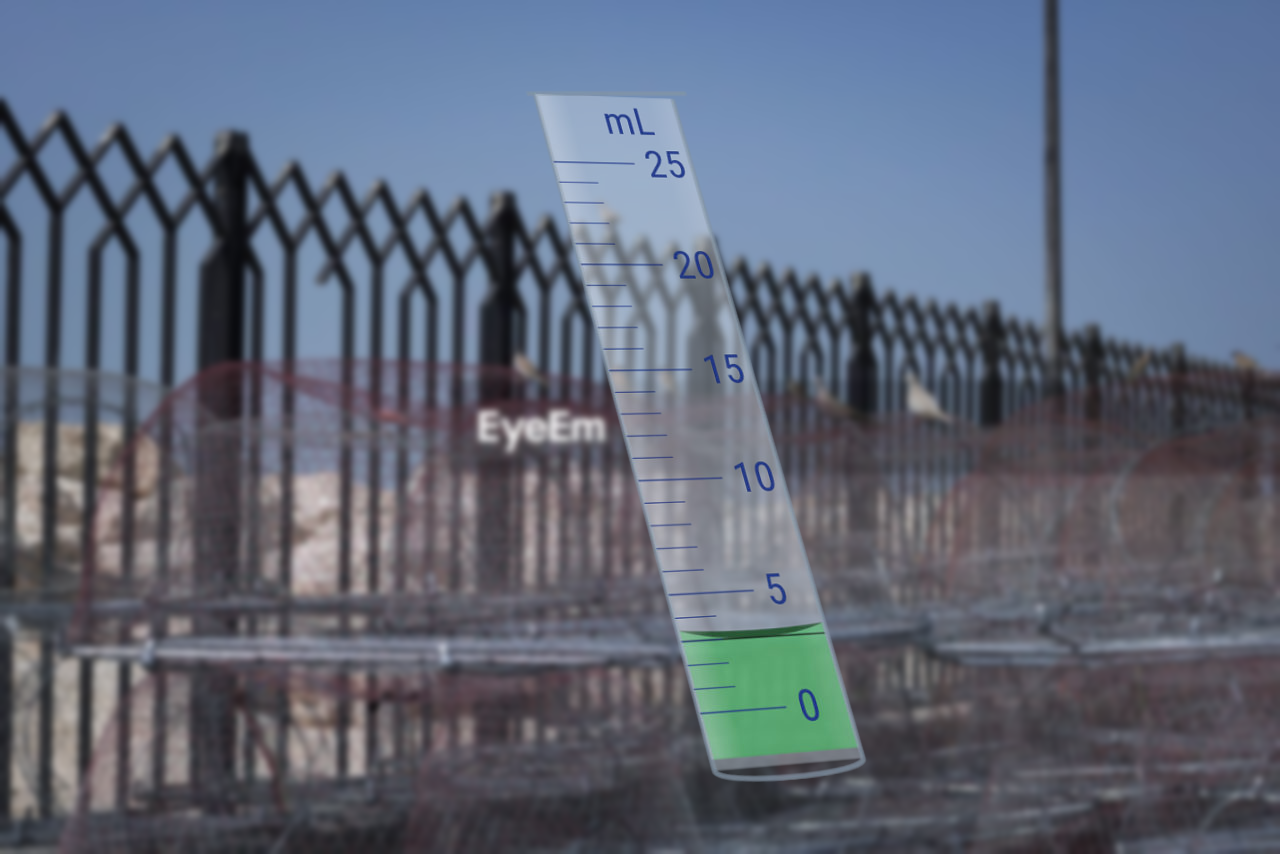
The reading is 3 mL
